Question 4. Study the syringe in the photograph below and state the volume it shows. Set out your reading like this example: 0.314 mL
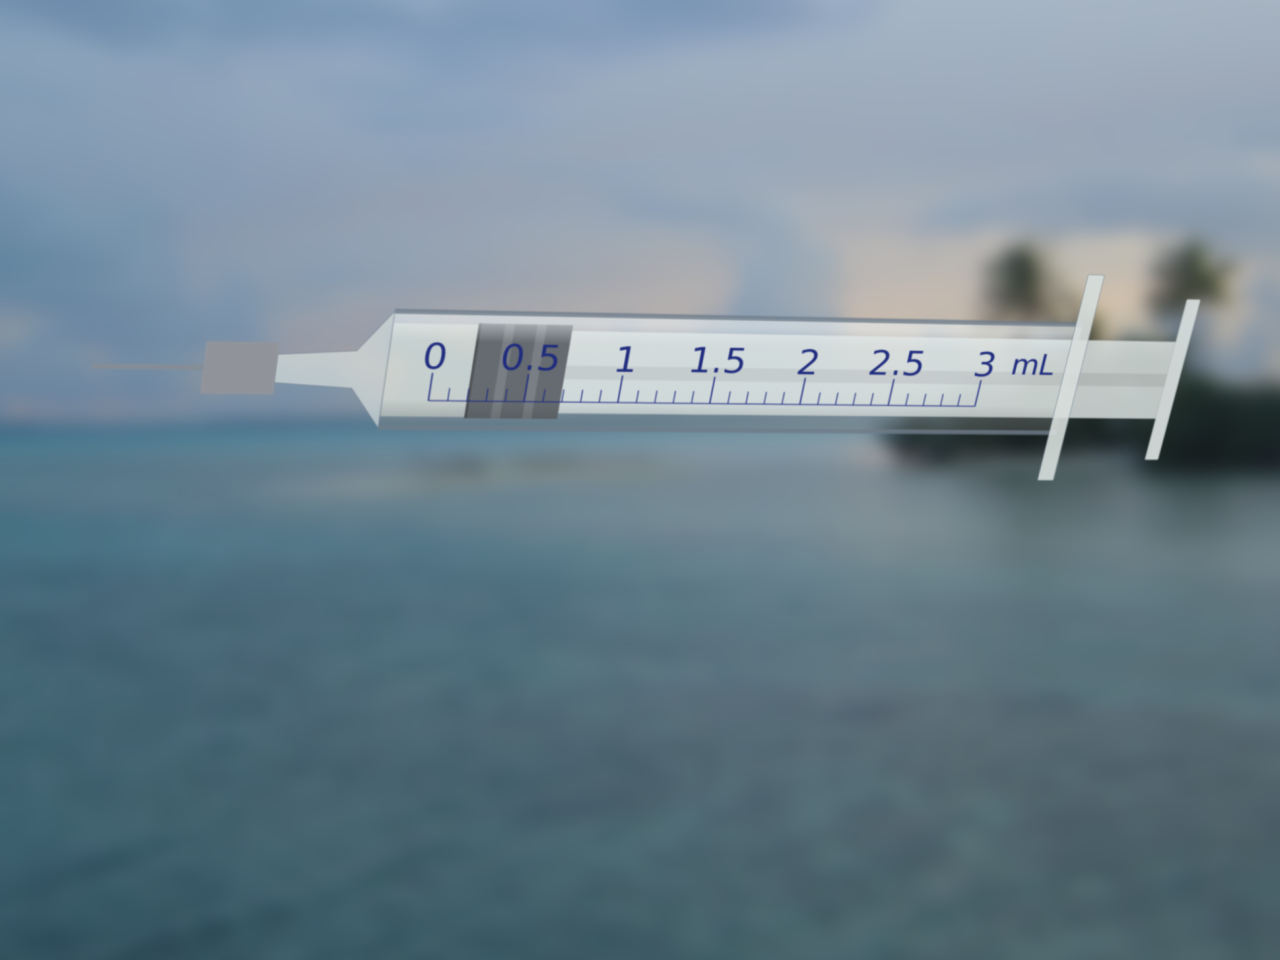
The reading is 0.2 mL
